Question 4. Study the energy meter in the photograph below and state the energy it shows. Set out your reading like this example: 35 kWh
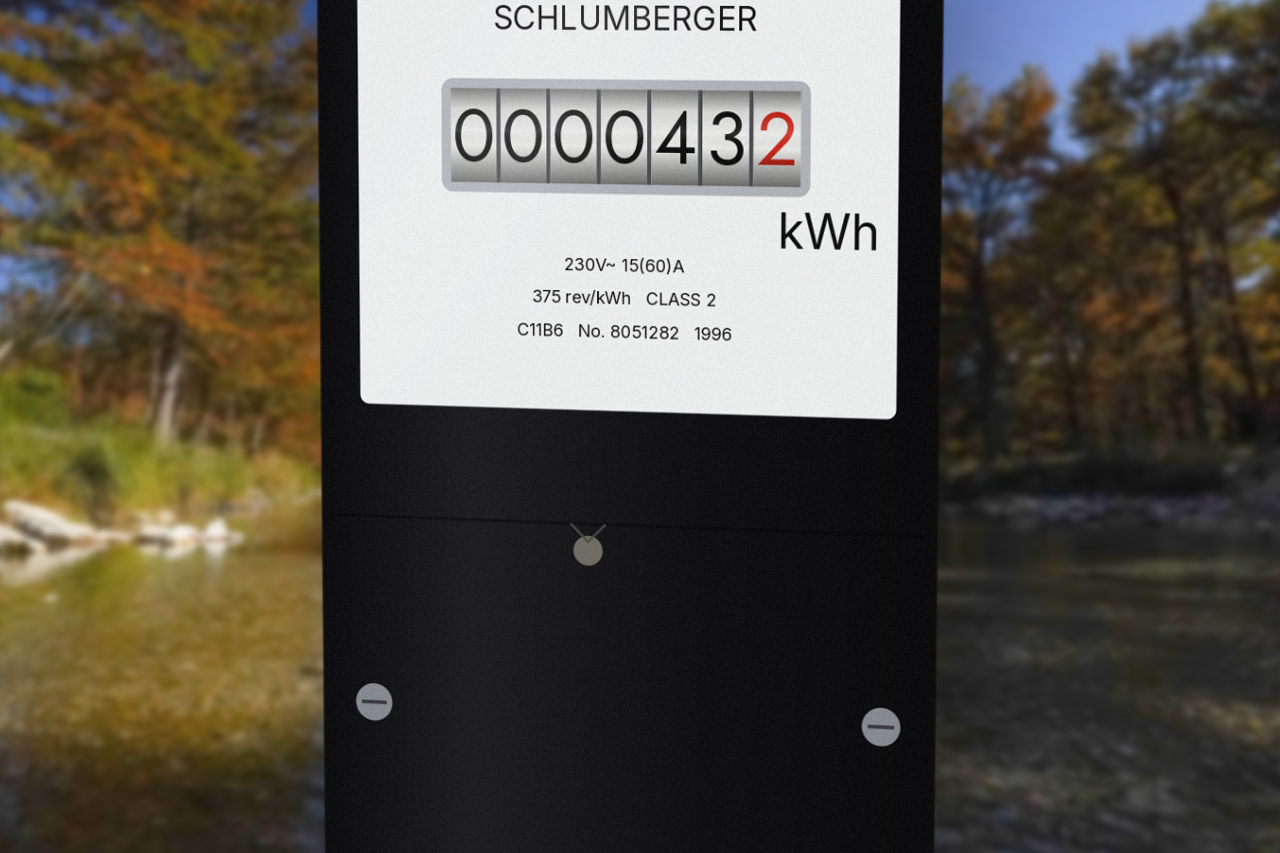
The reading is 43.2 kWh
